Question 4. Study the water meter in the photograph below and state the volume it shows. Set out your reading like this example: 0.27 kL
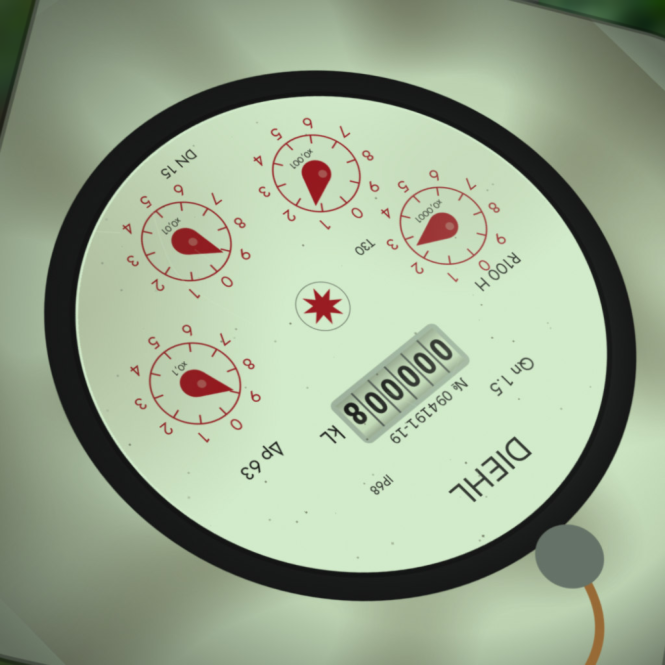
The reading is 7.8912 kL
